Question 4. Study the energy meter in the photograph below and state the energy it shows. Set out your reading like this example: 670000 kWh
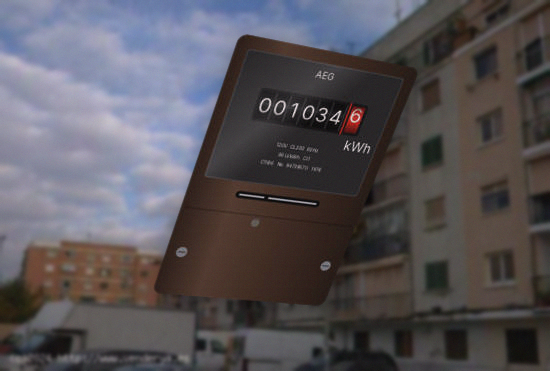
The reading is 1034.6 kWh
